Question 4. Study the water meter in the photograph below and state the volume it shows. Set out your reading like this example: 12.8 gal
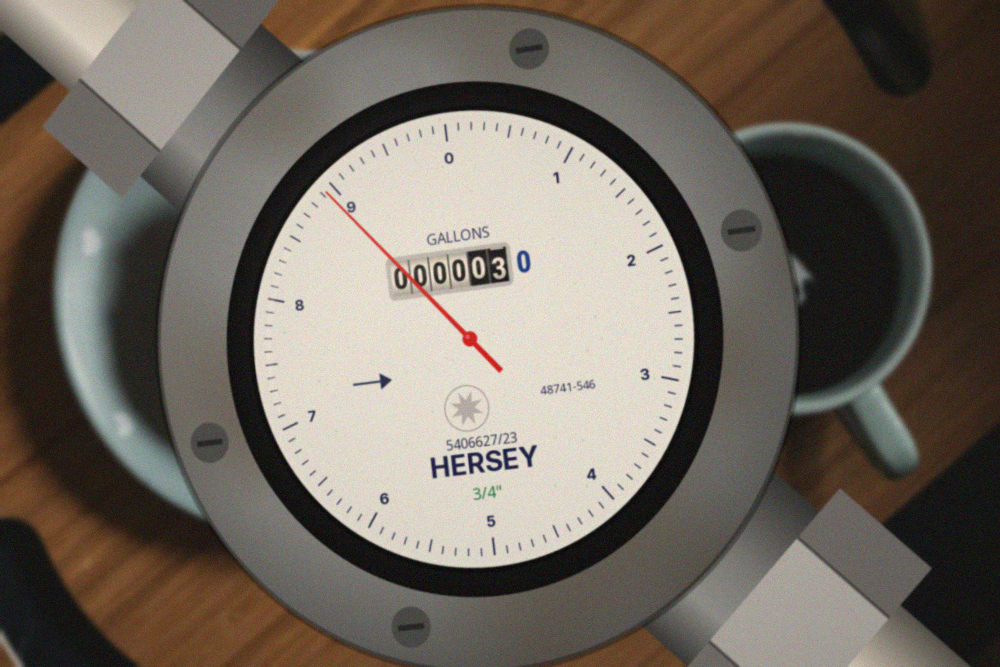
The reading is 28.9 gal
